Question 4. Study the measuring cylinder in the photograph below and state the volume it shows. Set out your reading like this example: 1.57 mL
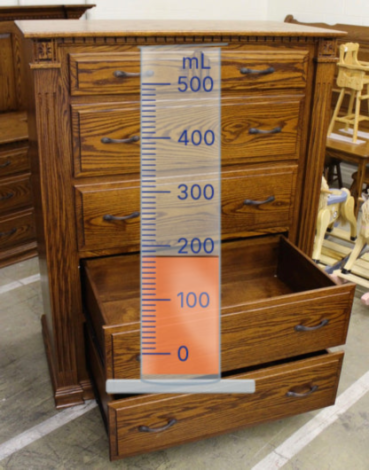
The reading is 180 mL
